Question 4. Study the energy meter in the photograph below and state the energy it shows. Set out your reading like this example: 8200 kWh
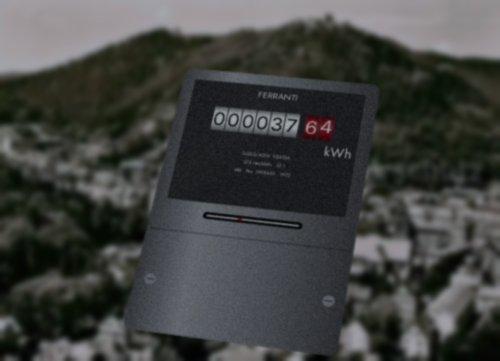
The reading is 37.64 kWh
